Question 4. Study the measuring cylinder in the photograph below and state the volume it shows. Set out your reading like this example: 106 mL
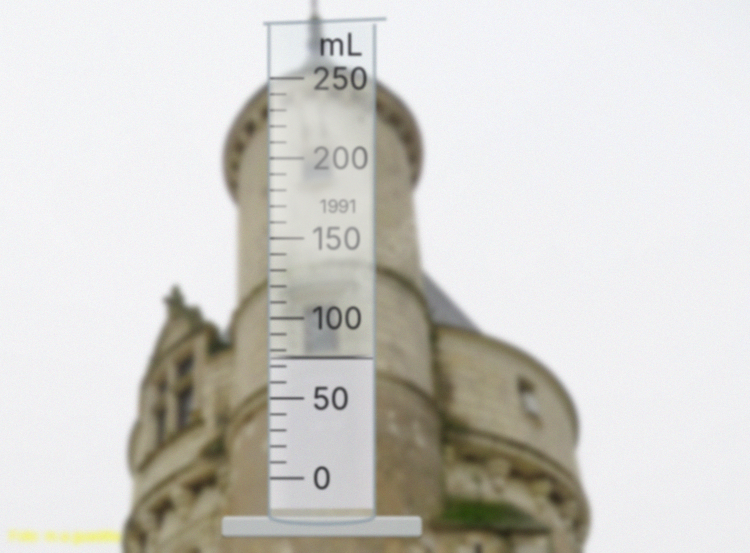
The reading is 75 mL
